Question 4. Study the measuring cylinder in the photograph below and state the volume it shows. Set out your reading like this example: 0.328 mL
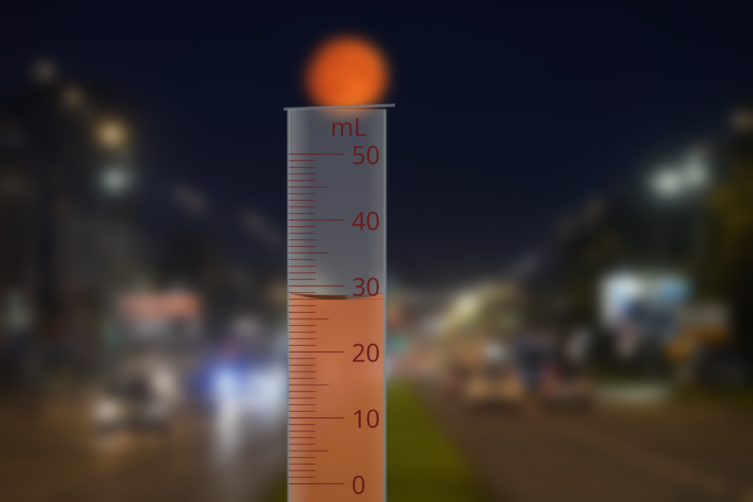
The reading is 28 mL
